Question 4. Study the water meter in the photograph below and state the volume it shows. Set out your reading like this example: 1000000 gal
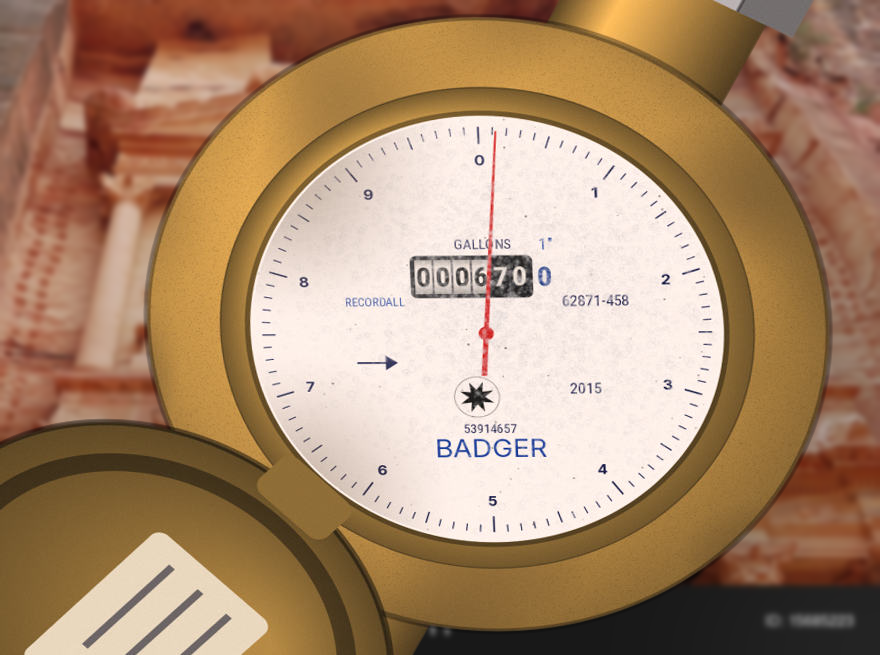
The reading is 6700.1 gal
